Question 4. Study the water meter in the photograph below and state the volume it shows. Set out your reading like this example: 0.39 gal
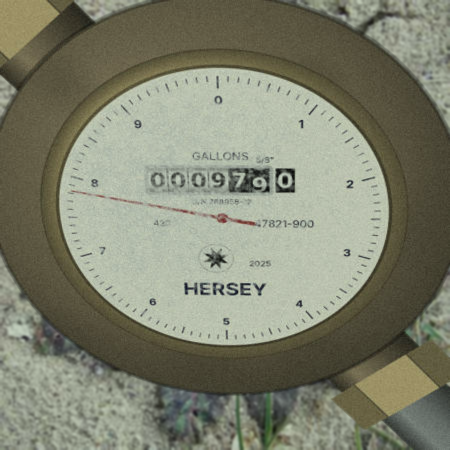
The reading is 9787.8 gal
